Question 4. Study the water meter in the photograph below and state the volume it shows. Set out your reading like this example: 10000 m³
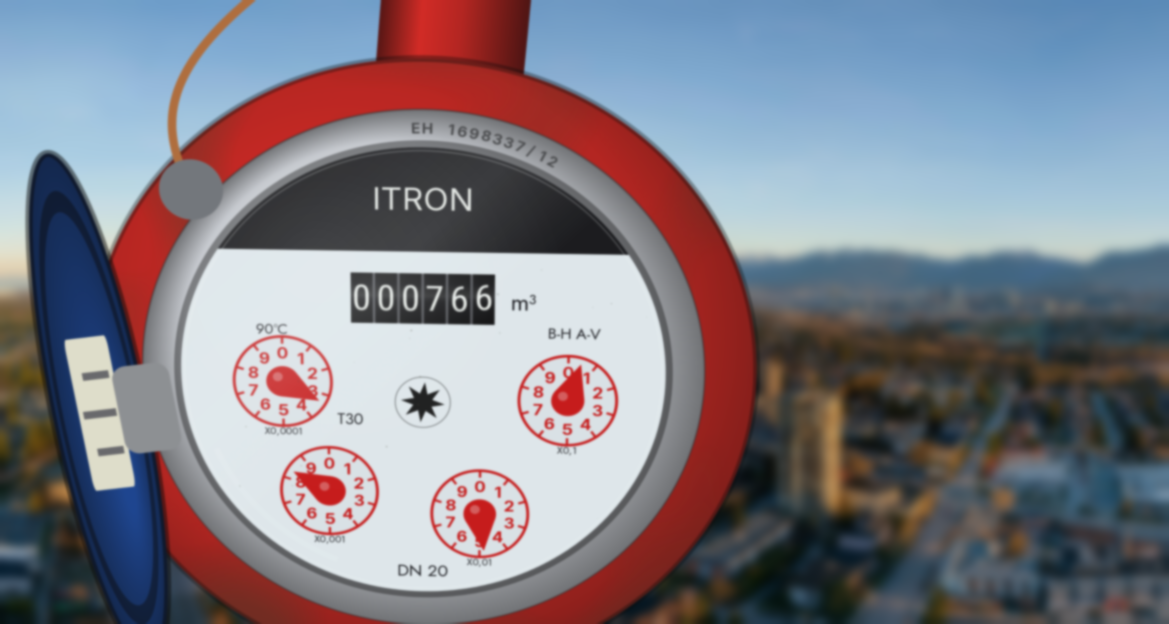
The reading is 766.0483 m³
